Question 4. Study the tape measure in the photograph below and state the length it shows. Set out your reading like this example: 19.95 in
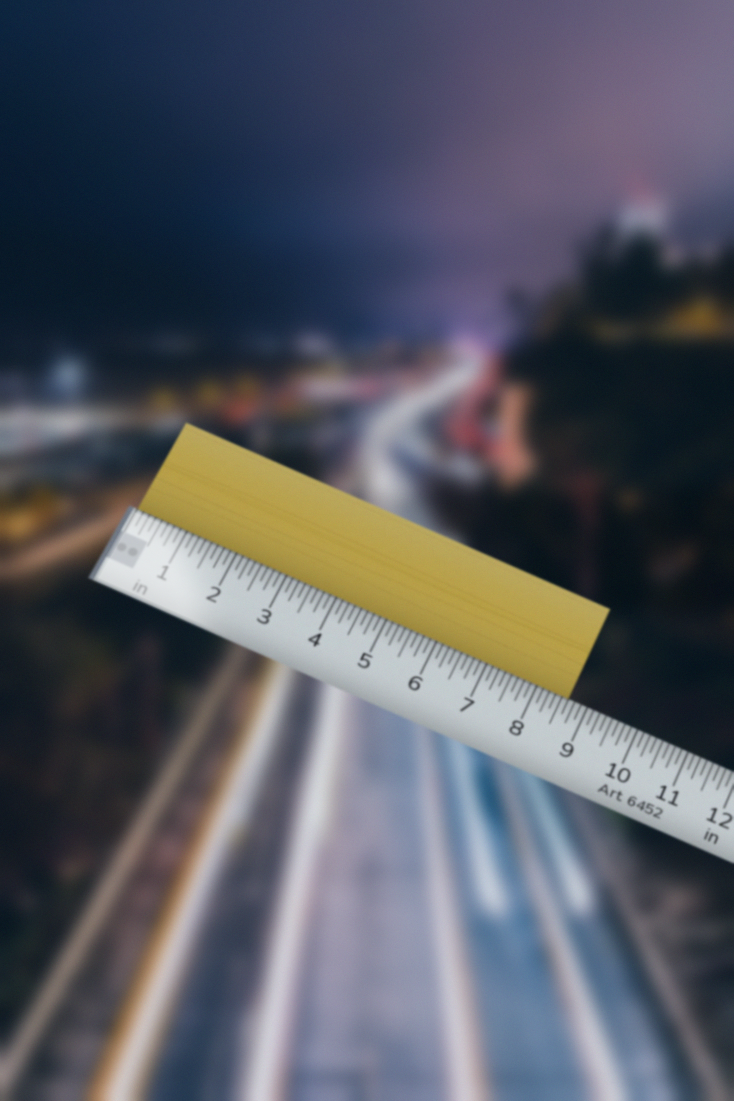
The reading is 8.625 in
